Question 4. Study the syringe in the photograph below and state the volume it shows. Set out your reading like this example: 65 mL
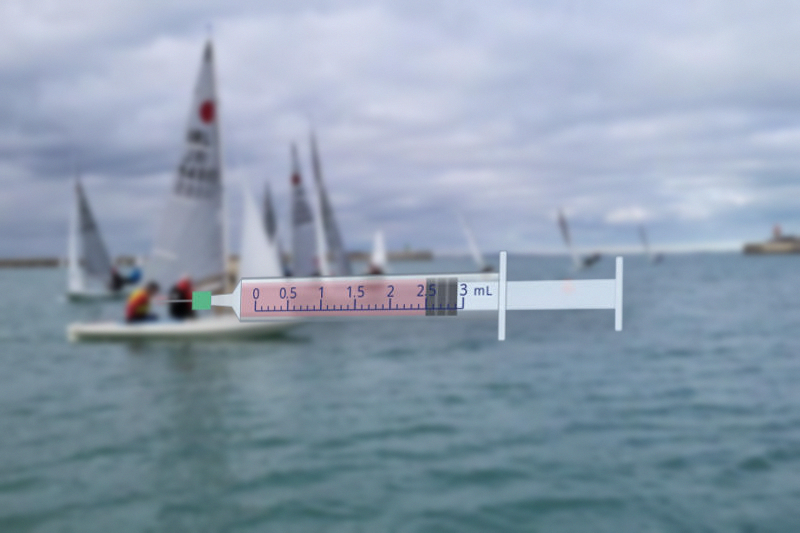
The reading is 2.5 mL
